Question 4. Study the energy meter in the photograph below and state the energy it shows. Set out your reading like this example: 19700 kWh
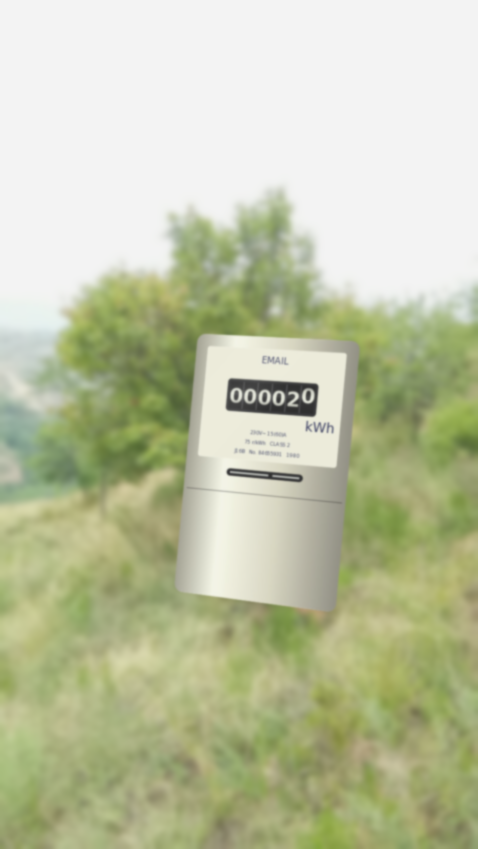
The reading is 20 kWh
